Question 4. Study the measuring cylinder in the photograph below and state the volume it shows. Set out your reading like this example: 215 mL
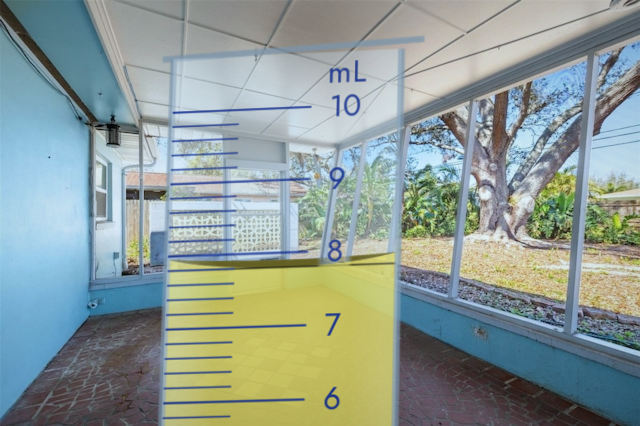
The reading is 7.8 mL
